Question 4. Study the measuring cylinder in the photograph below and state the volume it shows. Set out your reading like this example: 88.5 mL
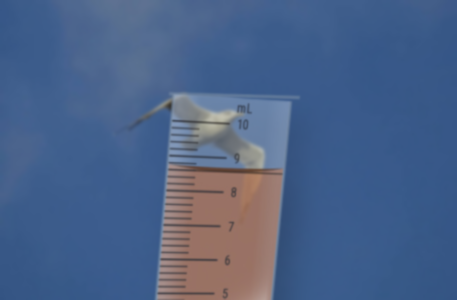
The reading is 8.6 mL
